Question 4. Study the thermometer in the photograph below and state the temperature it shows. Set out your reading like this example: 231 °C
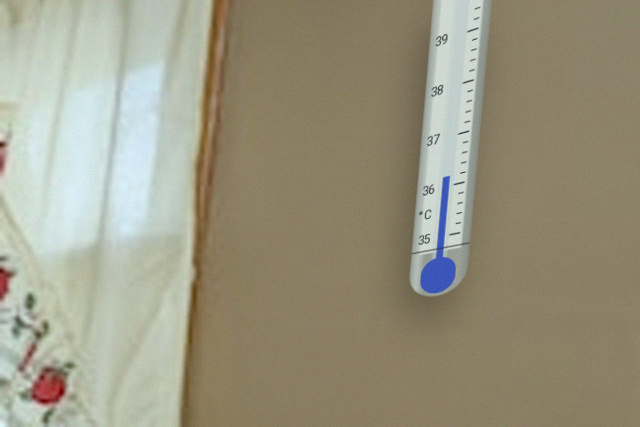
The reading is 36.2 °C
